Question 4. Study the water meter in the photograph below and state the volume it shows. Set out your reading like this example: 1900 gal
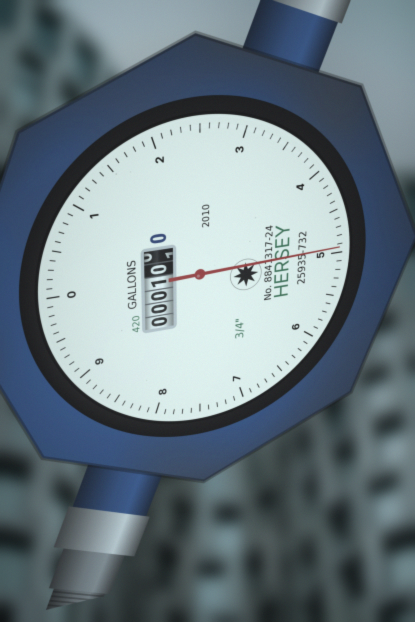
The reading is 1004.9 gal
